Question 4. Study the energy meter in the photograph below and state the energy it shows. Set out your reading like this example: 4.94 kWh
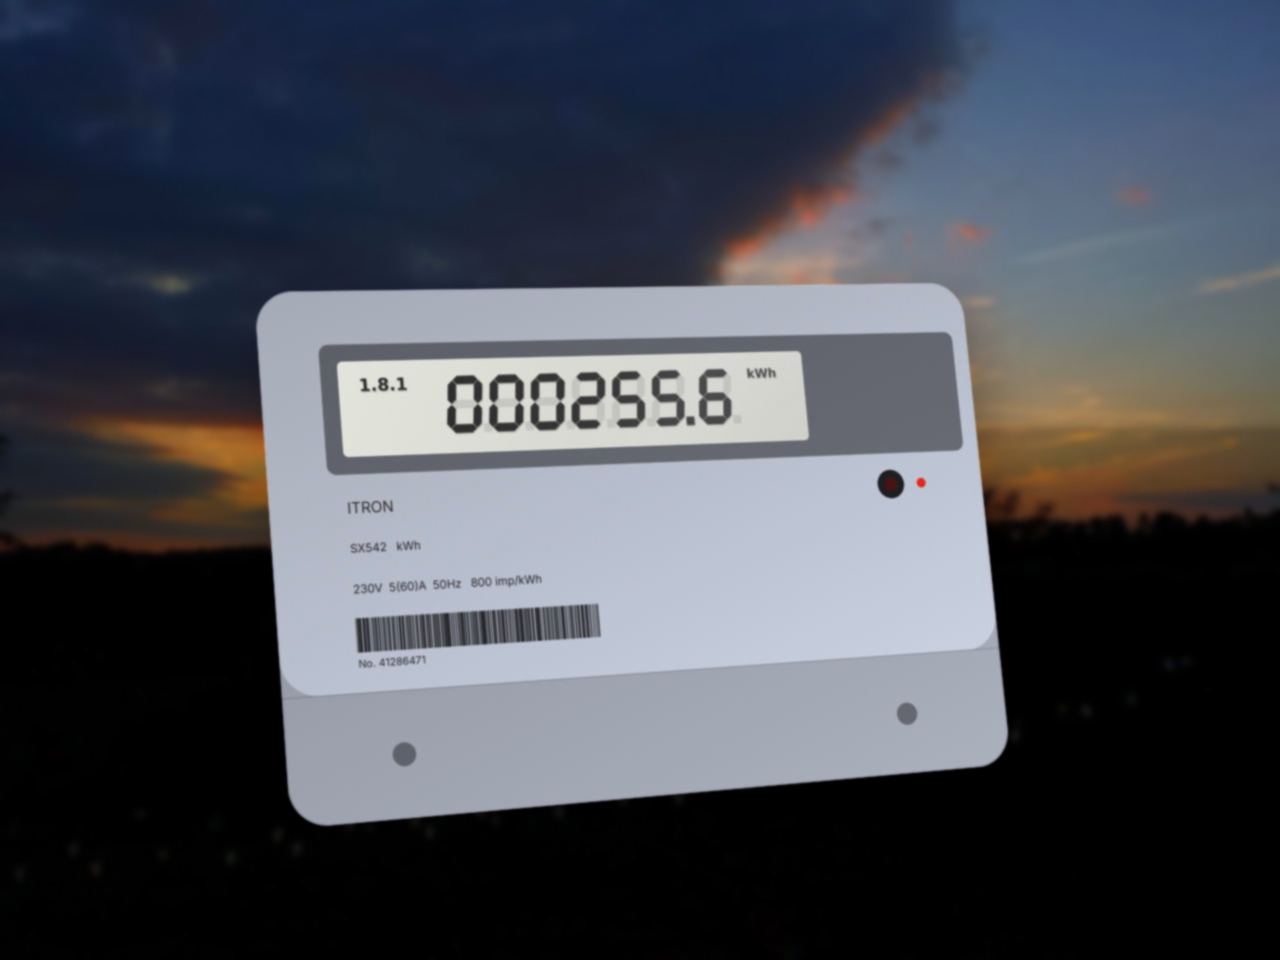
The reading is 255.6 kWh
